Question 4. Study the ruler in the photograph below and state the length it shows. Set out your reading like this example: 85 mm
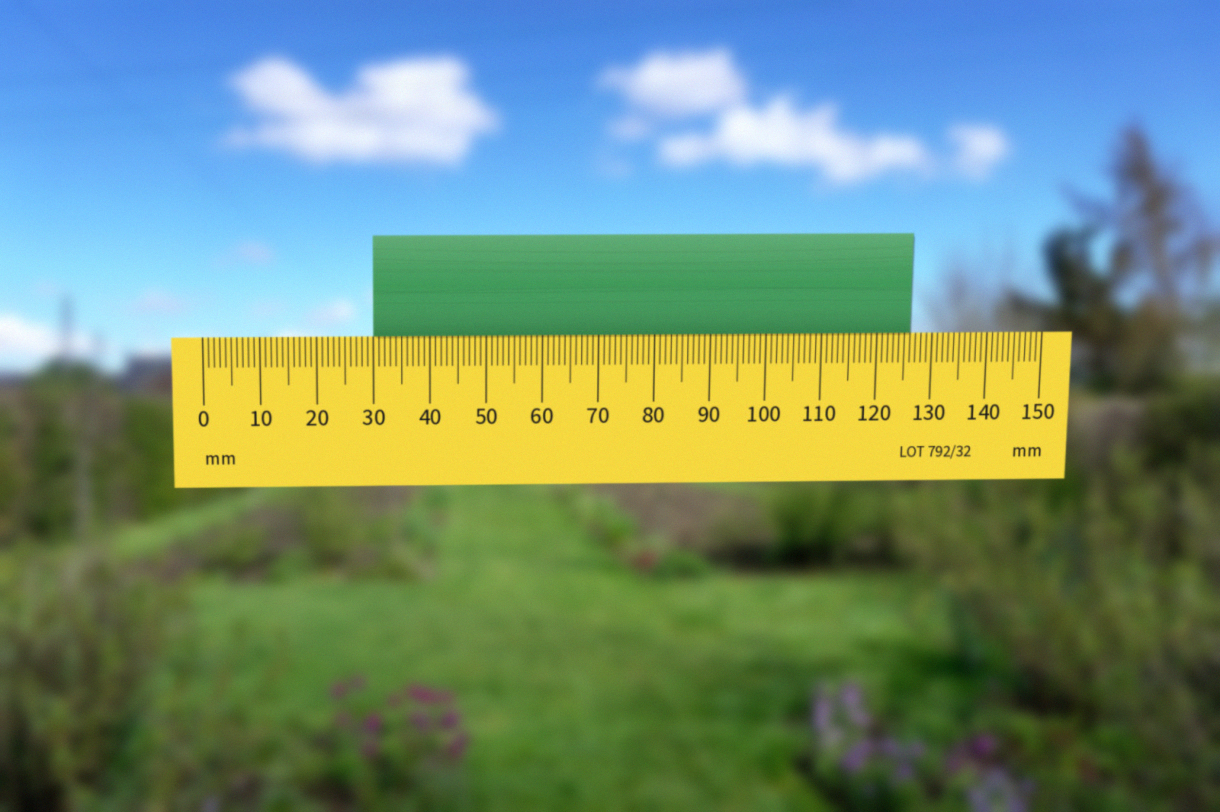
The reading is 96 mm
